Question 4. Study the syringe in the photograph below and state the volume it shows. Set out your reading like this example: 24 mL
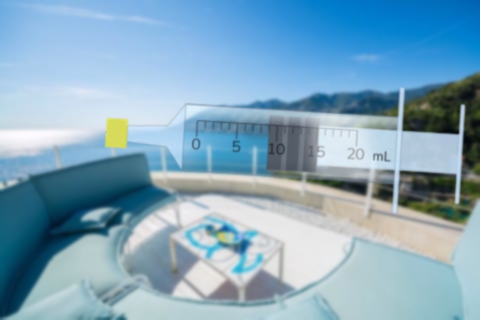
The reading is 9 mL
